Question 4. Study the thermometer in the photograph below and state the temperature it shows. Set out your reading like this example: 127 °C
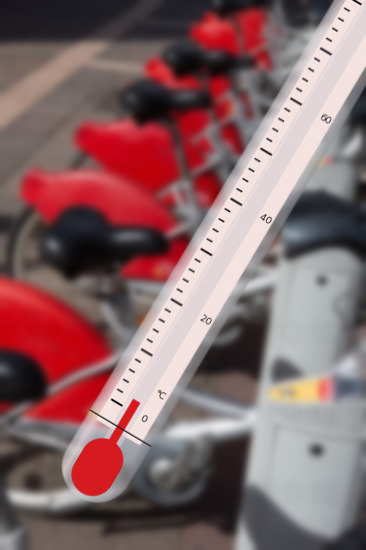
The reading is 2 °C
